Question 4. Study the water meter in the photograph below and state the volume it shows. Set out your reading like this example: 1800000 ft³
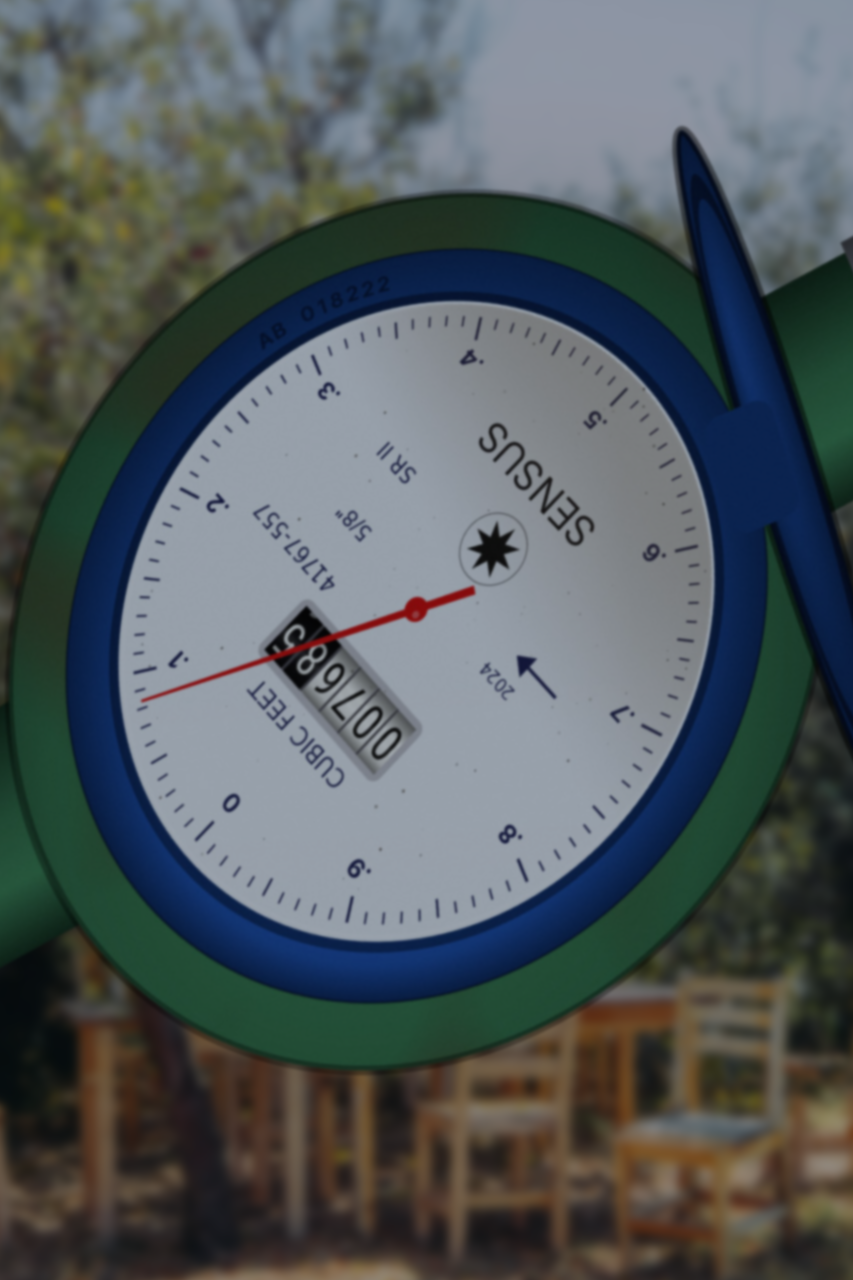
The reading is 7685.08 ft³
